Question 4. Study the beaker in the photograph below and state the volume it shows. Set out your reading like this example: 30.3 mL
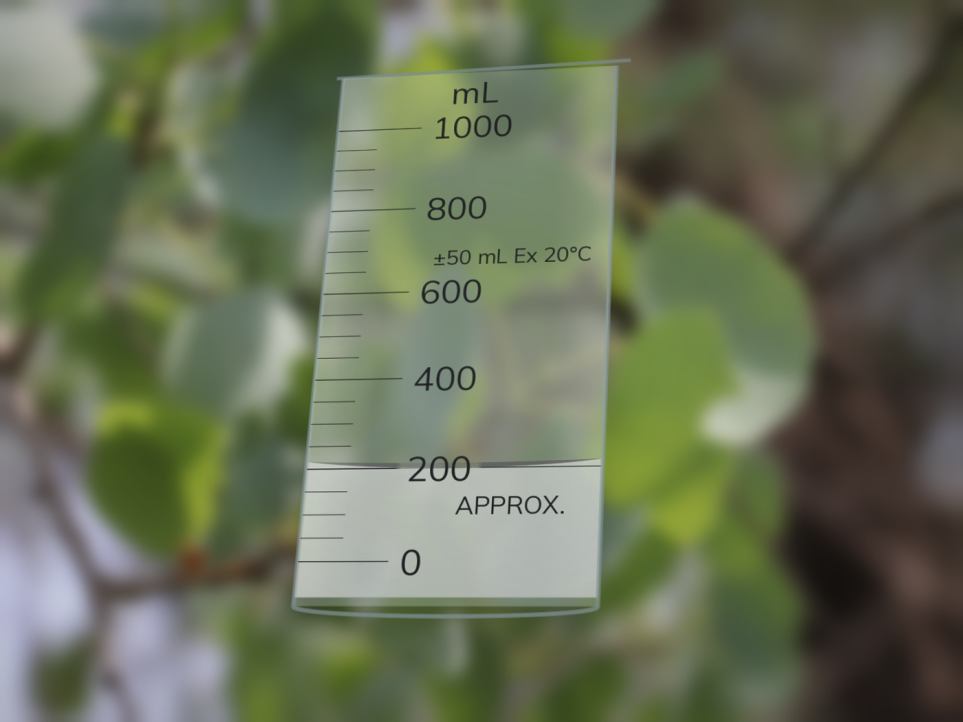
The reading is 200 mL
